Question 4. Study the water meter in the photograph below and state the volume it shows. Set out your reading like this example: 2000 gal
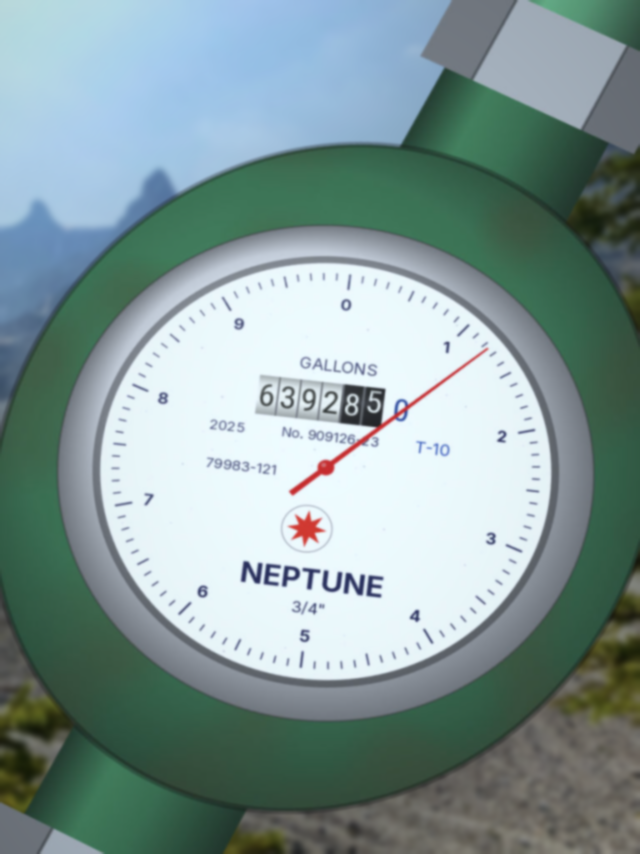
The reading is 6392851.2 gal
